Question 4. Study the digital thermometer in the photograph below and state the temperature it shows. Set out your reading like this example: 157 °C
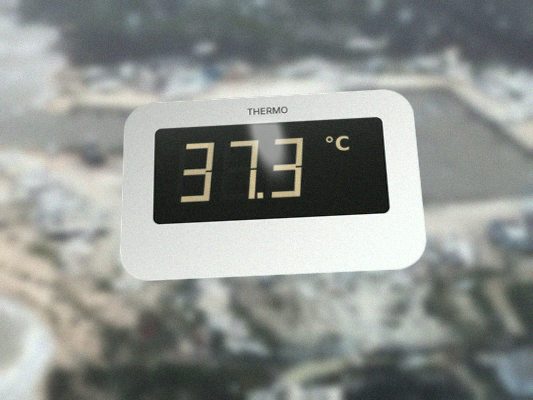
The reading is 37.3 °C
